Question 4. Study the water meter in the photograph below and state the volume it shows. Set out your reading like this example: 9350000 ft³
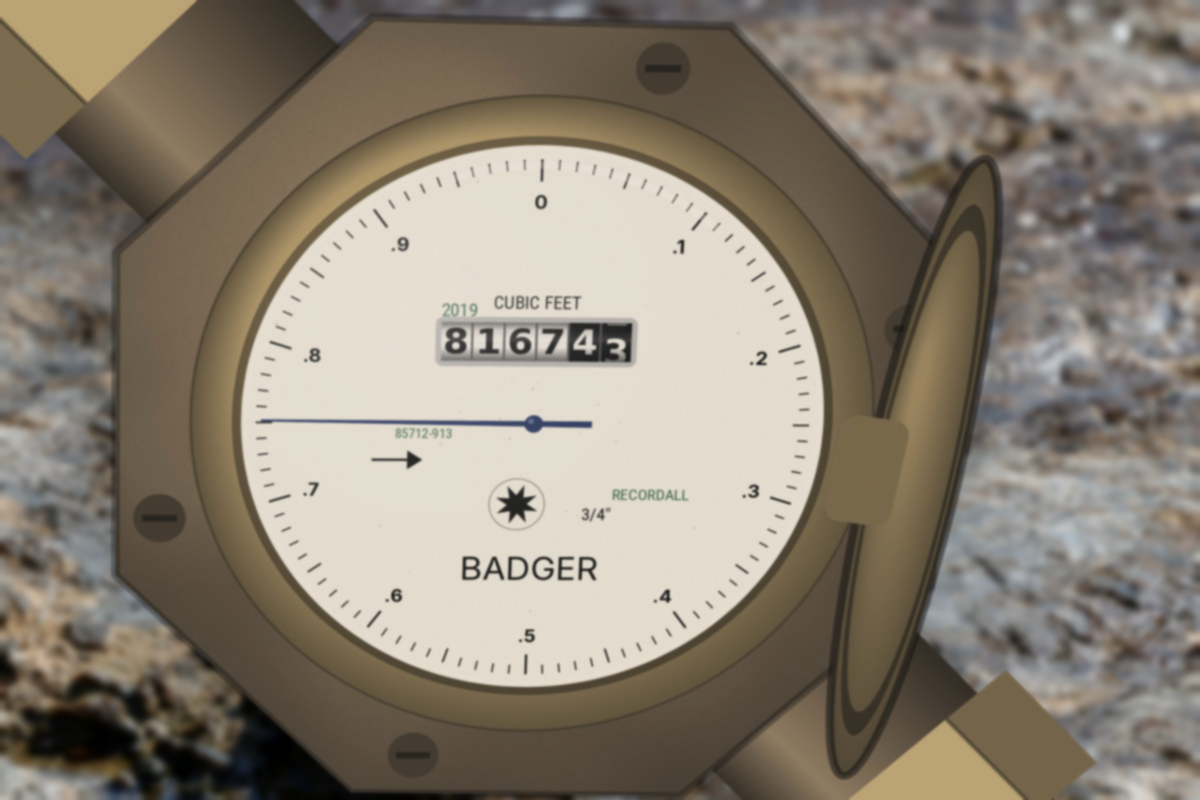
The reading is 816742.75 ft³
